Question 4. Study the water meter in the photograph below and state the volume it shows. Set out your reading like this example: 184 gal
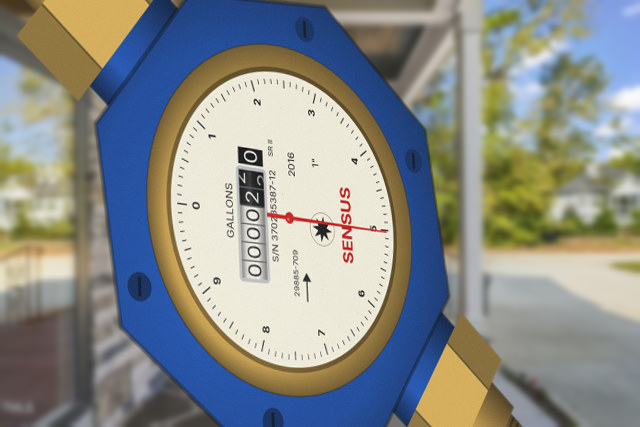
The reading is 225.0 gal
